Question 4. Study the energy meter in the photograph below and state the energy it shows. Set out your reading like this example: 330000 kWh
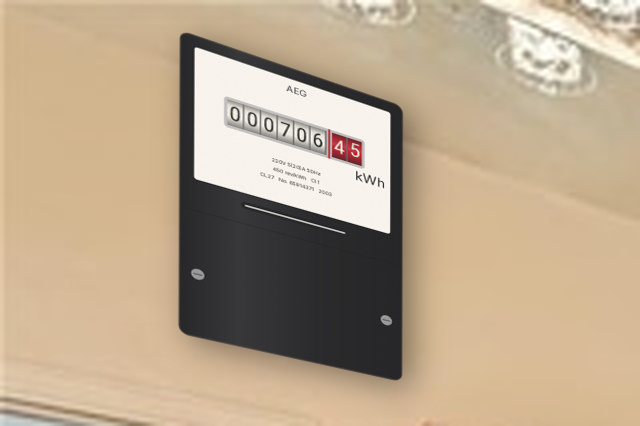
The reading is 706.45 kWh
